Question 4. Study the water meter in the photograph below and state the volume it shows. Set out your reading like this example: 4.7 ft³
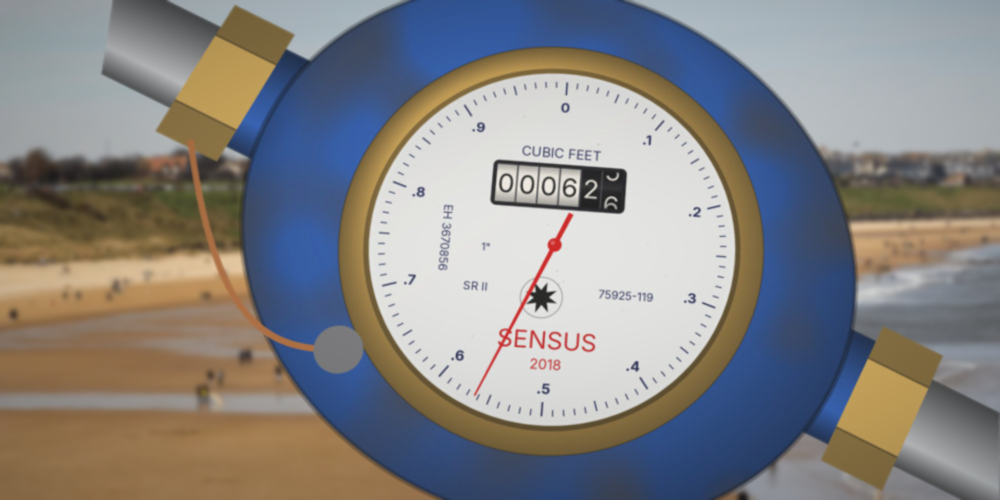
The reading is 625.56 ft³
